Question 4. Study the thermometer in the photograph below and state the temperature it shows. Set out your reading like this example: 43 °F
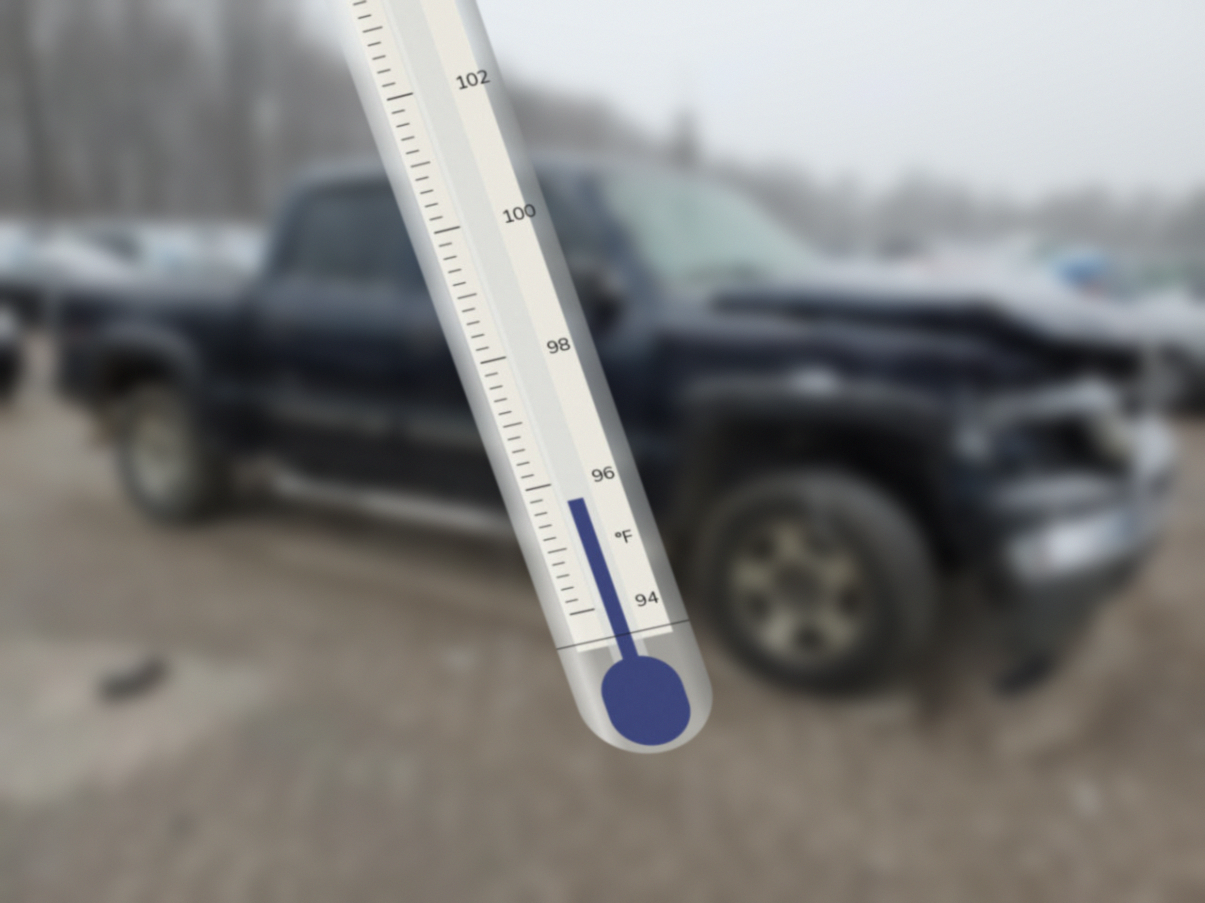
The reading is 95.7 °F
